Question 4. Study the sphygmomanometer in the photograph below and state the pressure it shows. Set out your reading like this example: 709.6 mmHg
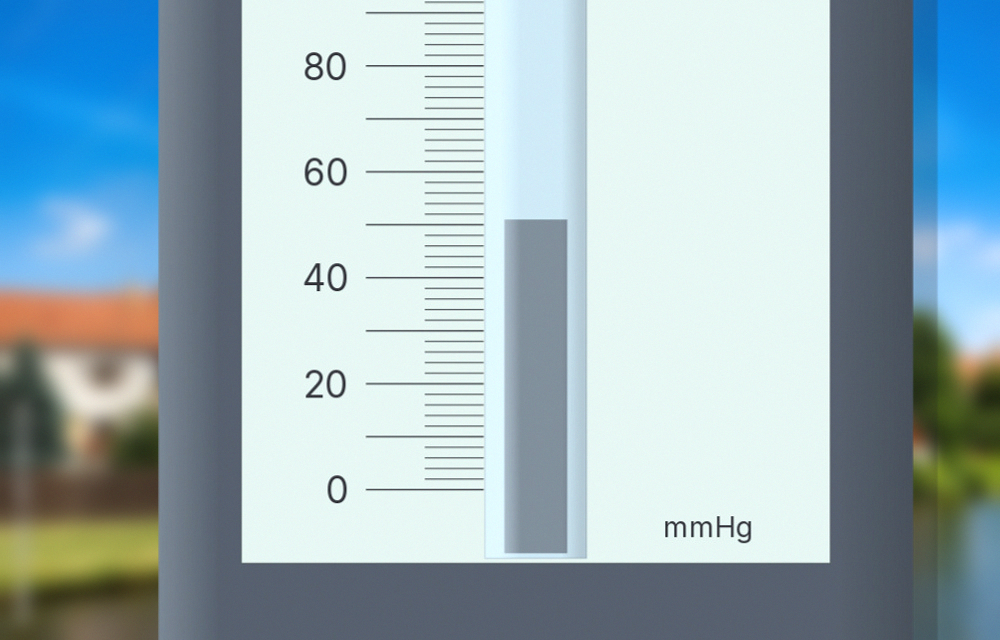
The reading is 51 mmHg
